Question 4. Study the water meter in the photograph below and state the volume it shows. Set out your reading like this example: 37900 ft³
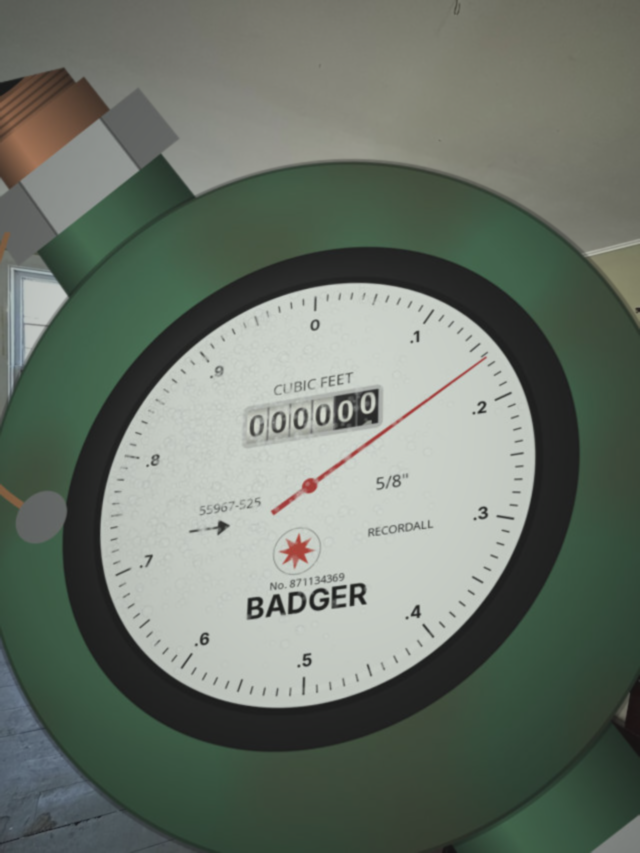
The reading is 0.16 ft³
